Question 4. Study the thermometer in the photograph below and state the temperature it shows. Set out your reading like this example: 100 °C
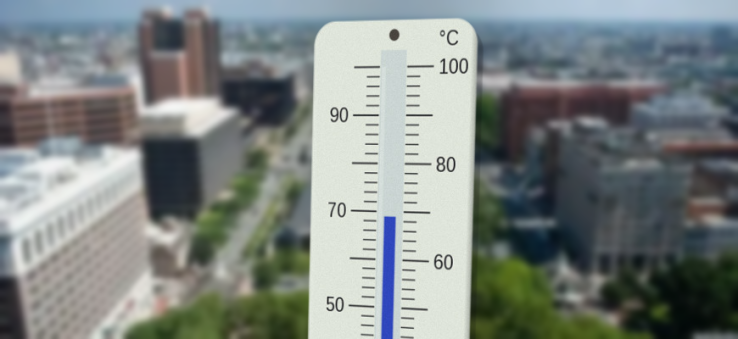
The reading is 69 °C
